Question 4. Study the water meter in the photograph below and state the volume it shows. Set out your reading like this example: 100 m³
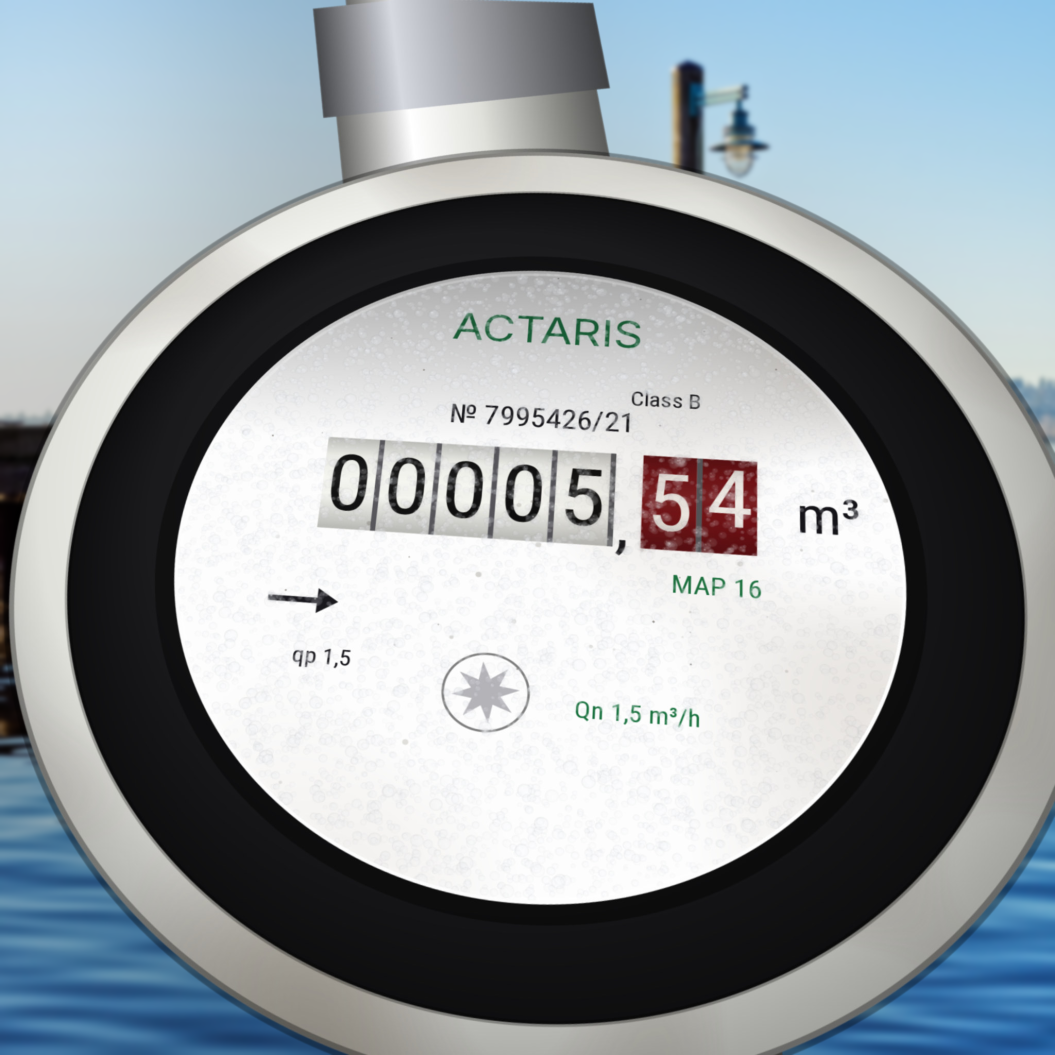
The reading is 5.54 m³
